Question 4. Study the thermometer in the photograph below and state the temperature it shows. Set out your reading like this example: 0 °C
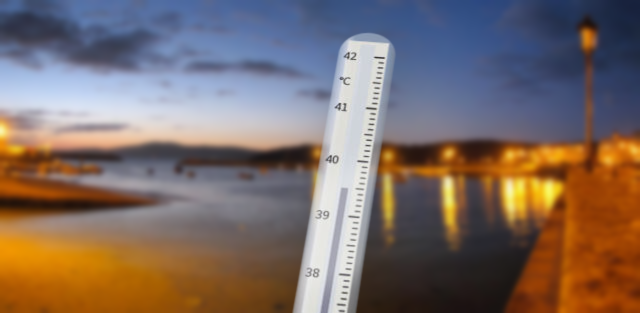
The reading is 39.5 °C
